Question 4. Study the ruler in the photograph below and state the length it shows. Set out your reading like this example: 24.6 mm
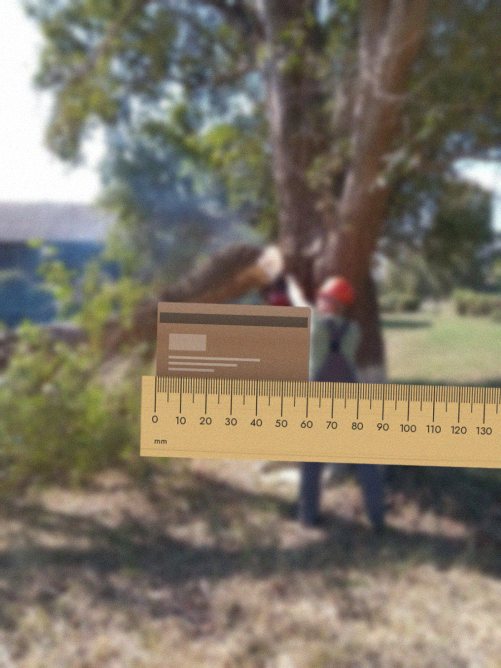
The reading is 60 mm
